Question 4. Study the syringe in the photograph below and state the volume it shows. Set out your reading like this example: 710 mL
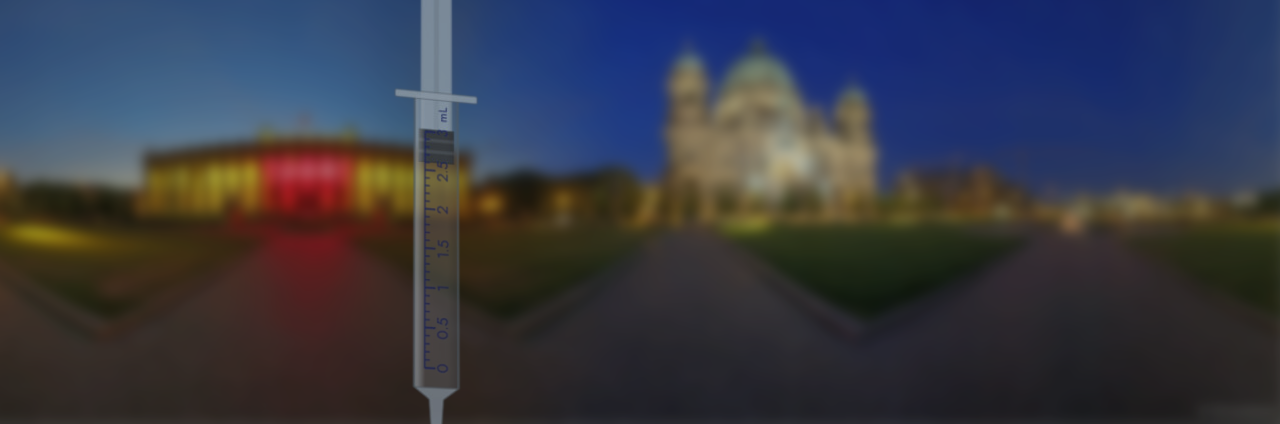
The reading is 2.6 mL
